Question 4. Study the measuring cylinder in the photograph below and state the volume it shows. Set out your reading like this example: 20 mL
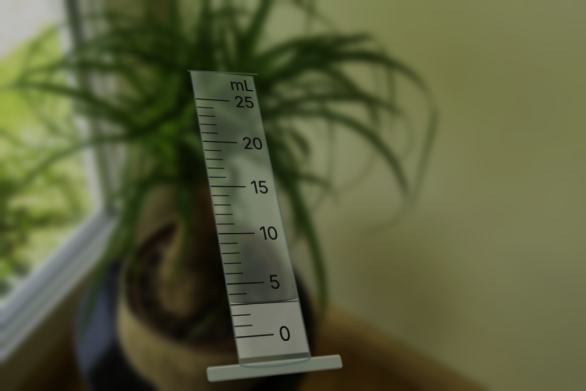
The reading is 3 mL
